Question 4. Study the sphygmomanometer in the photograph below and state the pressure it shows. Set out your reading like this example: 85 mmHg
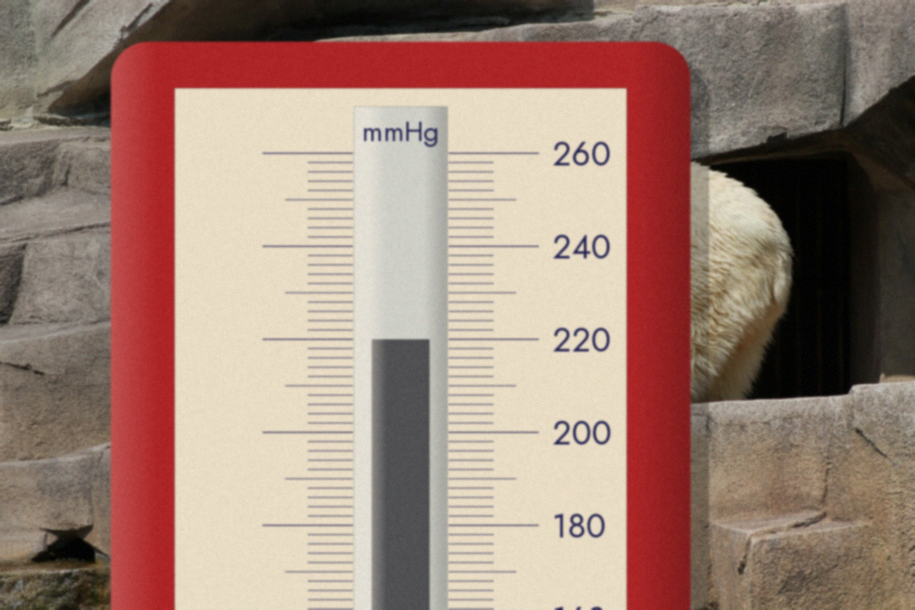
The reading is 220 mmHg
